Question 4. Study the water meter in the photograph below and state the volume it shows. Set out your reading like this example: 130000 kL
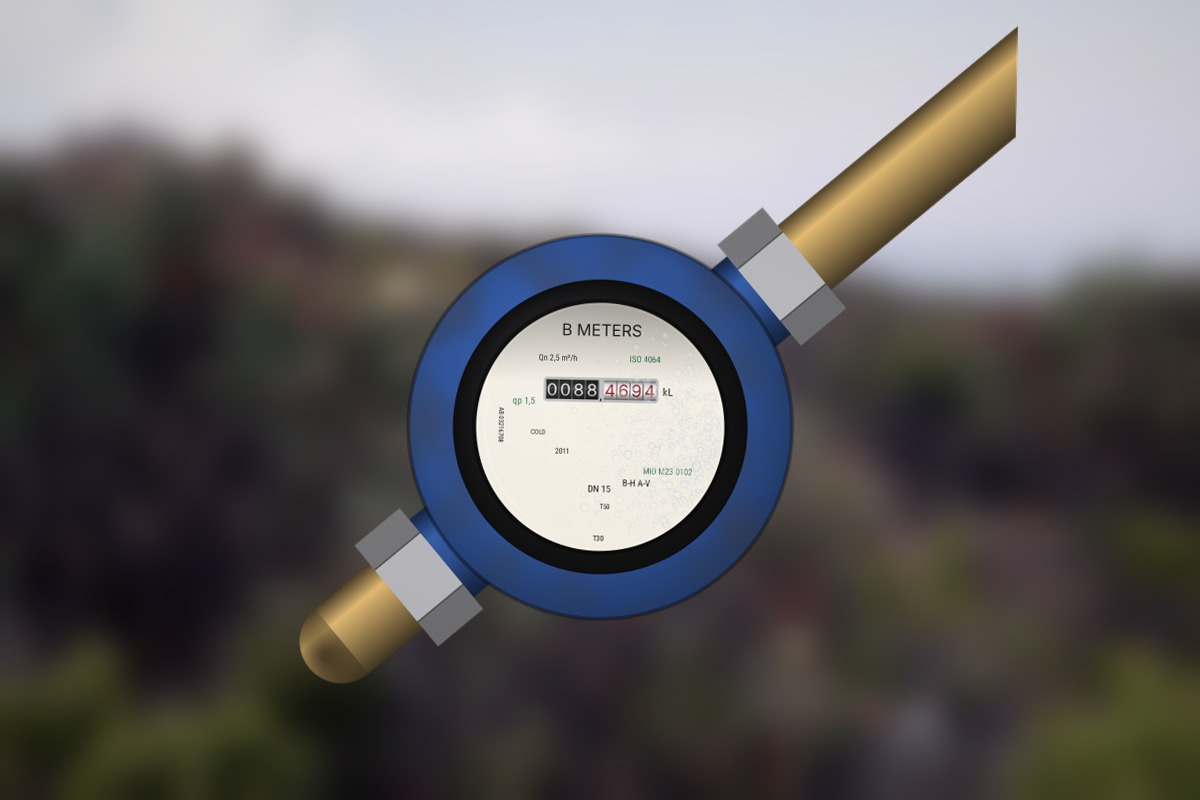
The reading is 88.4694 kL
